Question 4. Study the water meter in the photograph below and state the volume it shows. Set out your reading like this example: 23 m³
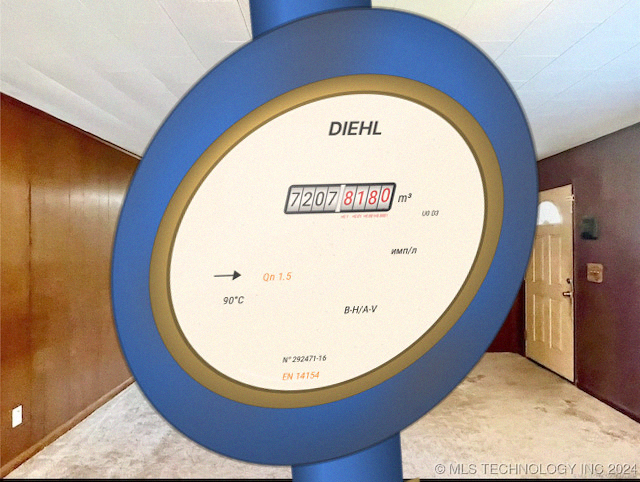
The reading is 7207.8180 m³
